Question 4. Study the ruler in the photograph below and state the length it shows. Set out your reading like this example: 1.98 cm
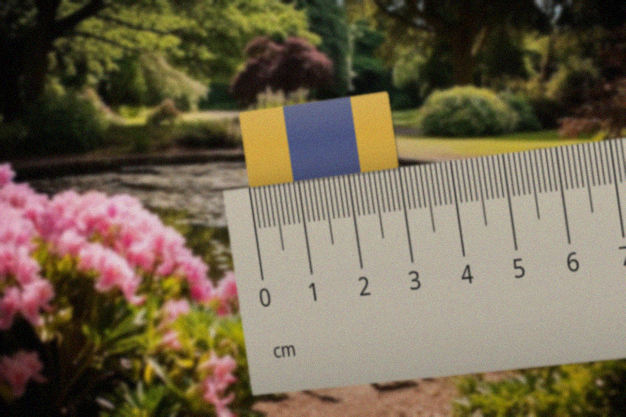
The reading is 3 cm
